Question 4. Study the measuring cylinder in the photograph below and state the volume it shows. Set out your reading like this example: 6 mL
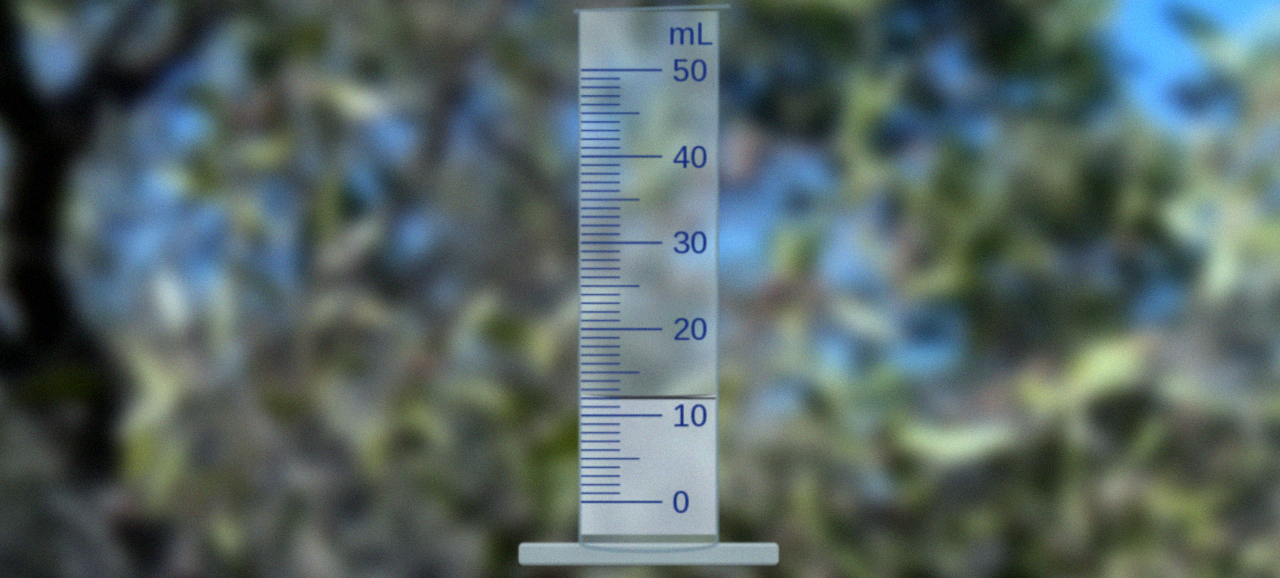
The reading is 12 mL
